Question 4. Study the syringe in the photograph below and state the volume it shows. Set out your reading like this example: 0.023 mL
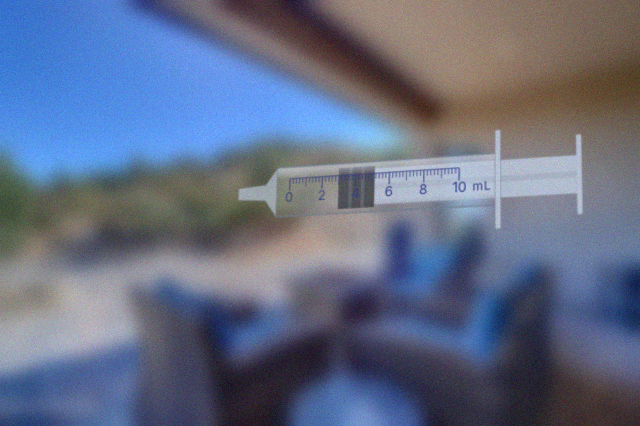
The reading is 3 mL
